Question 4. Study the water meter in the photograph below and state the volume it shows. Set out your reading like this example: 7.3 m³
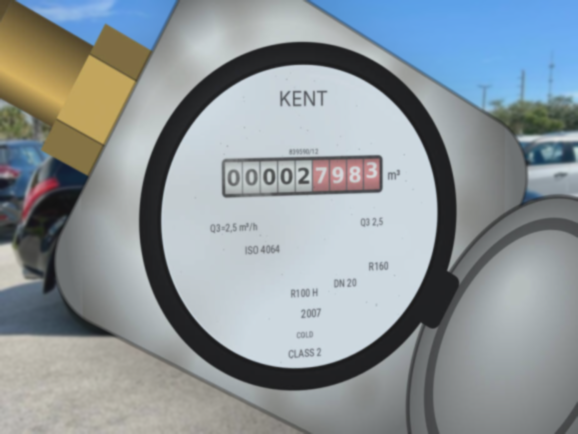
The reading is 2.7983 m³
